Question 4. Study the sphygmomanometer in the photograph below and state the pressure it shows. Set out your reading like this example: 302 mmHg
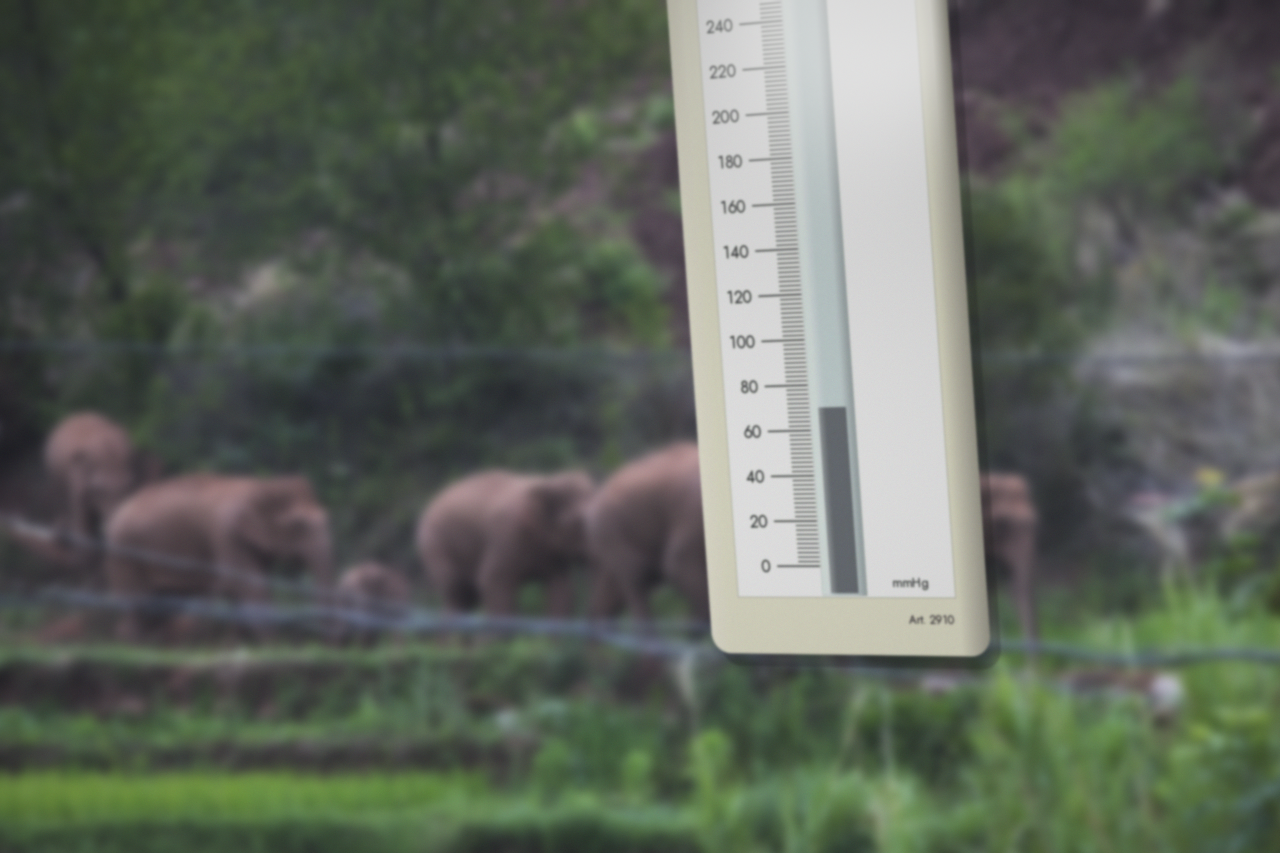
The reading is 70 mmHg
